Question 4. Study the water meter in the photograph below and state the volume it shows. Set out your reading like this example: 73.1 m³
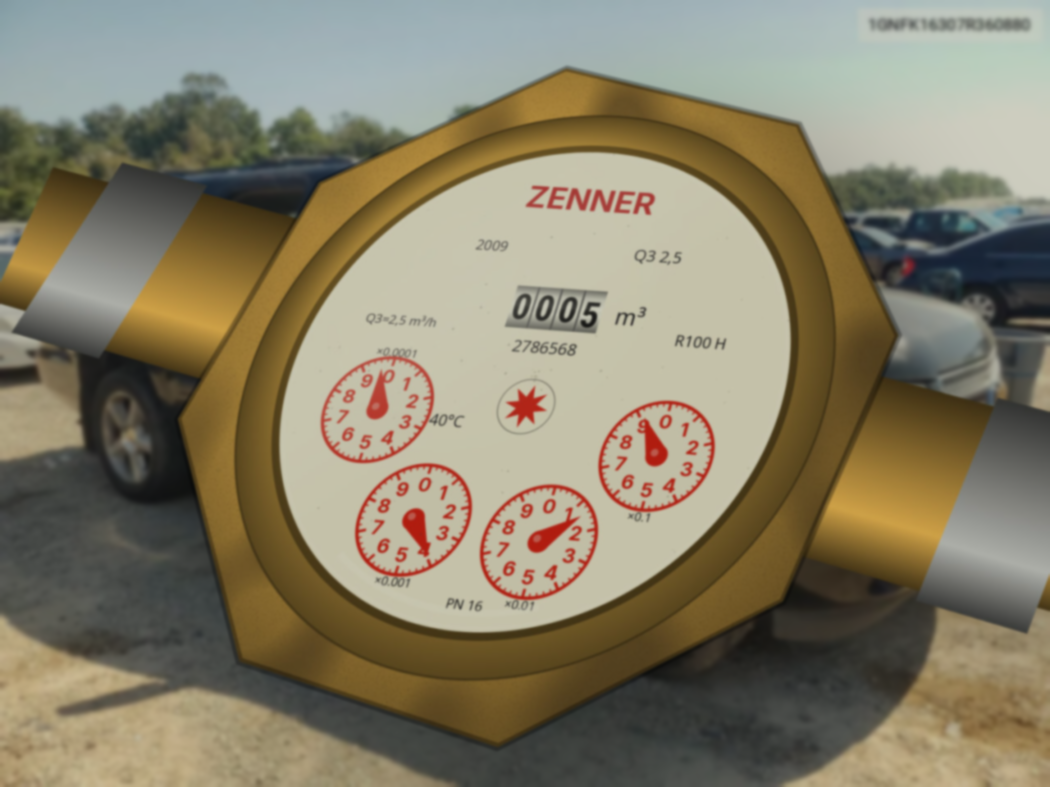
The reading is 4.9139 m³
